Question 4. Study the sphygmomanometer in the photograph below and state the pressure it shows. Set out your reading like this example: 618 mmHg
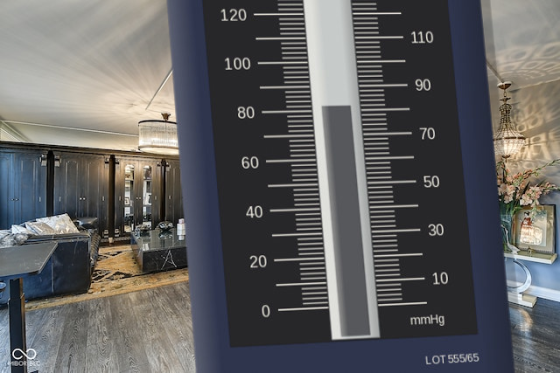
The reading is 82 mmHg
